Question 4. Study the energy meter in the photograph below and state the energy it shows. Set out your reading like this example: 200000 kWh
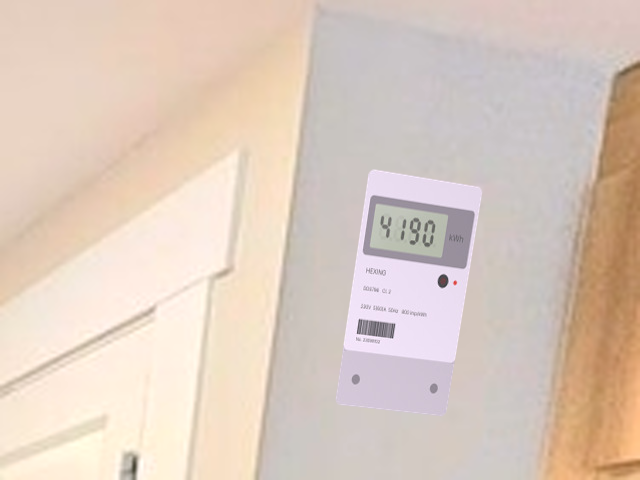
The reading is 4190 kWh
